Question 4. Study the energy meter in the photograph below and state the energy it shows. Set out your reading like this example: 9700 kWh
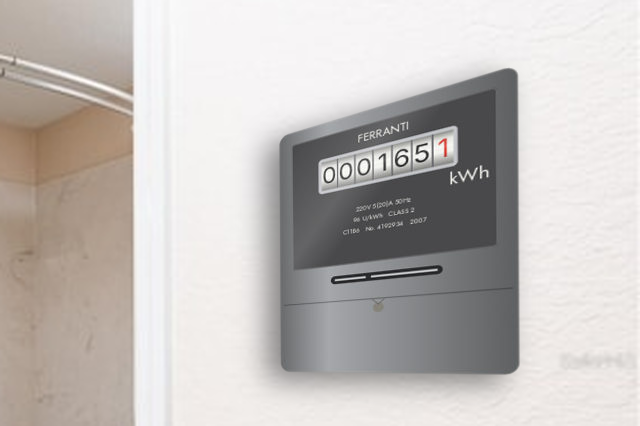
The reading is 165.1 kWh
